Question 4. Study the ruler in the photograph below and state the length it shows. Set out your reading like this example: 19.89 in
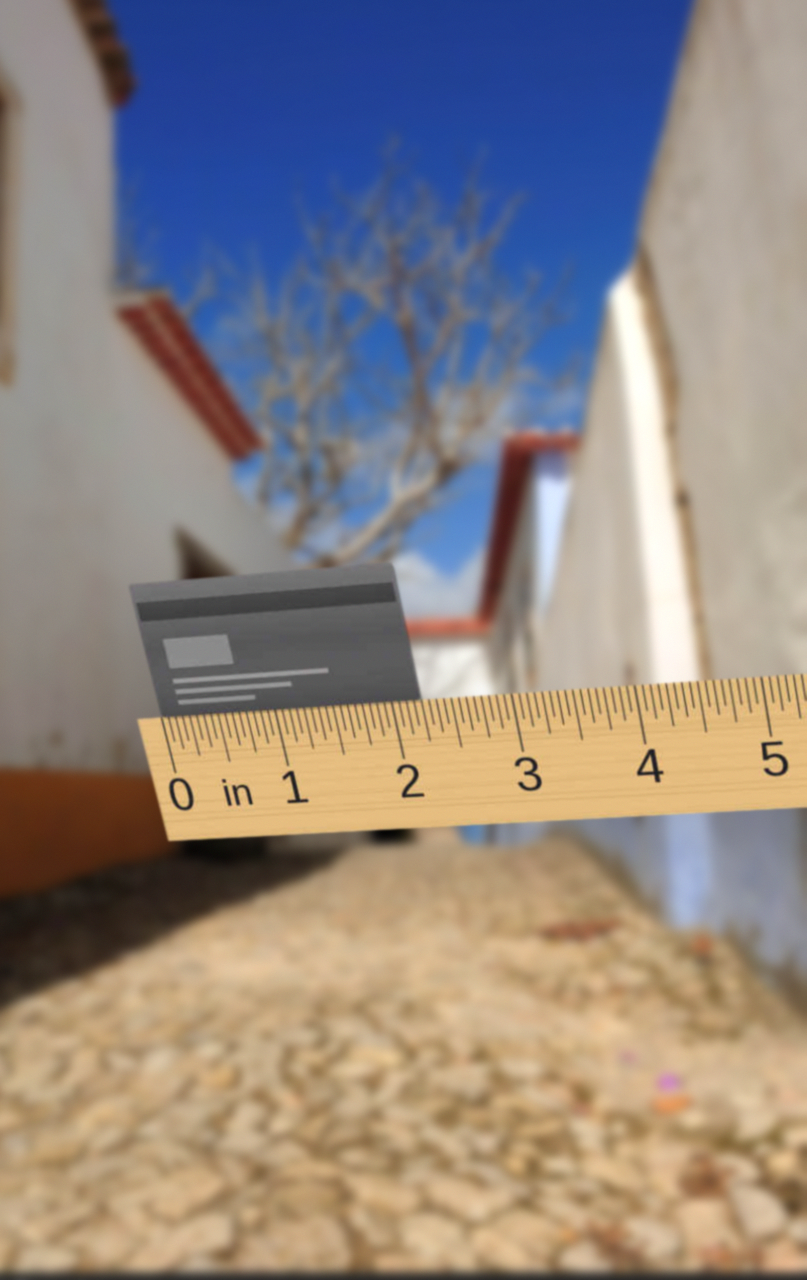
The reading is 2.25 in
